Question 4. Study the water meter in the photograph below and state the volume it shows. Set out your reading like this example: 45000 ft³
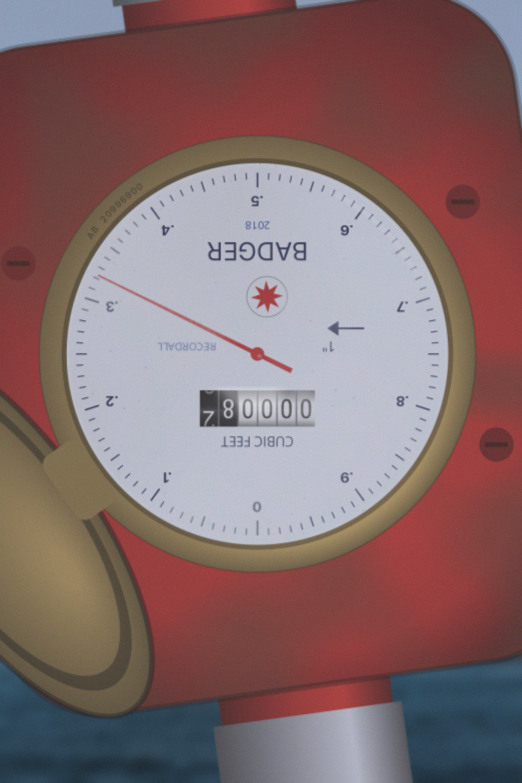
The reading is 82.32 ft³
